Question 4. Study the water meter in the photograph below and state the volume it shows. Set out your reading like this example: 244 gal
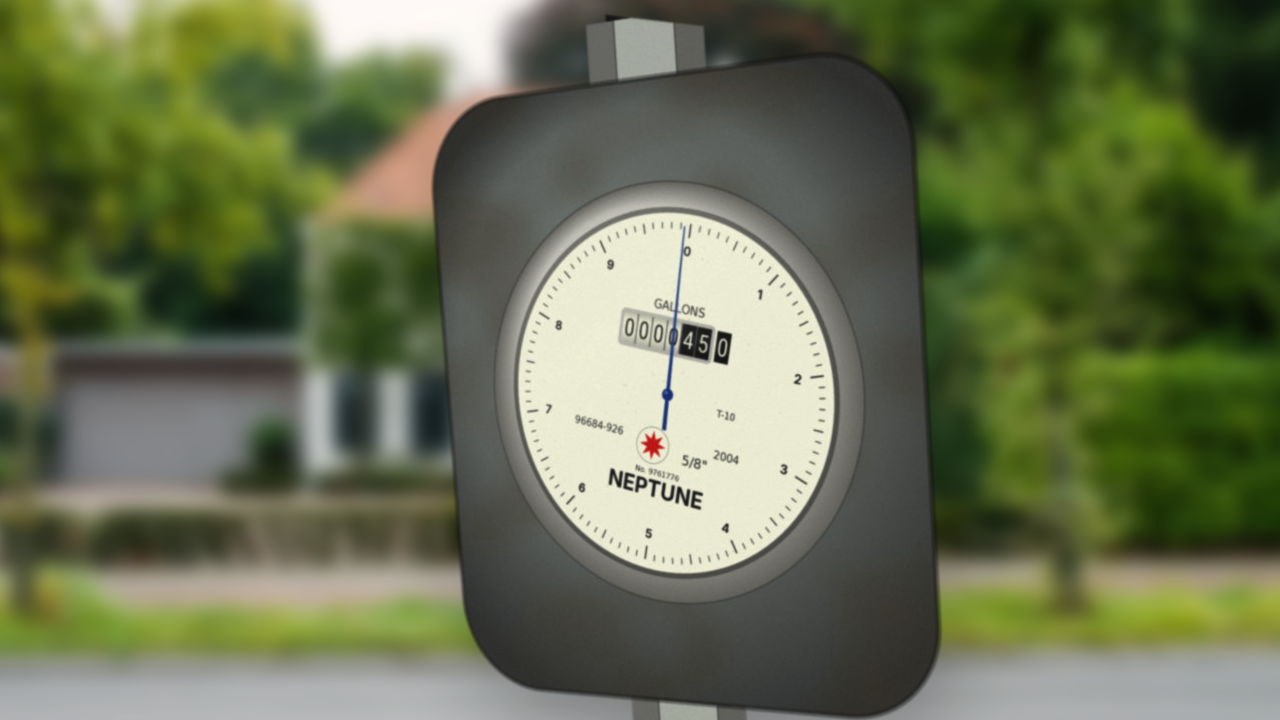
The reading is 449.9 gal
